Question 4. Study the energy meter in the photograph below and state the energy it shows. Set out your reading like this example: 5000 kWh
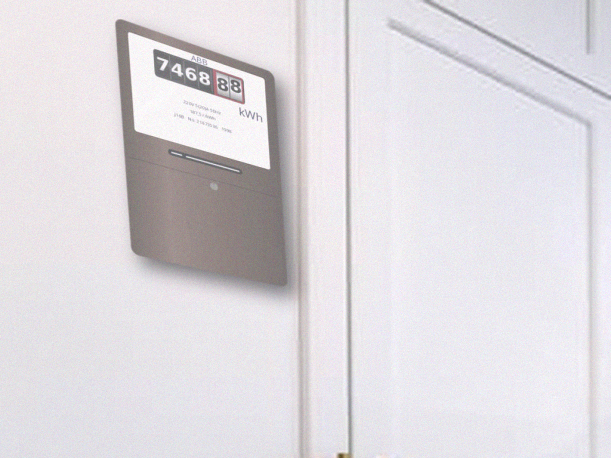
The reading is 7468.88 kWh
